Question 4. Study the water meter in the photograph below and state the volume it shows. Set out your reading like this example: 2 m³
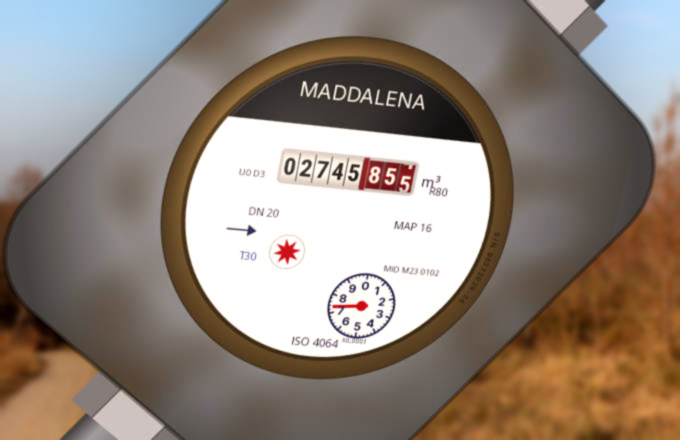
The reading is 2745.8547 m³
